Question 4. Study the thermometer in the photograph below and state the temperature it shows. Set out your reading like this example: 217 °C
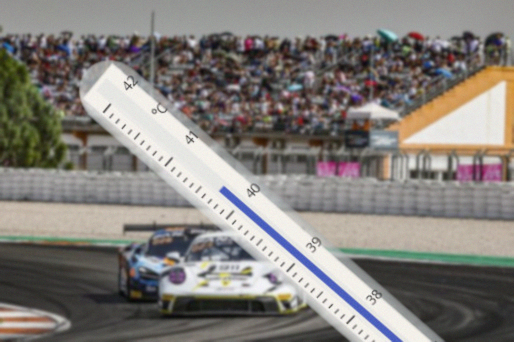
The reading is 40.3 °C
